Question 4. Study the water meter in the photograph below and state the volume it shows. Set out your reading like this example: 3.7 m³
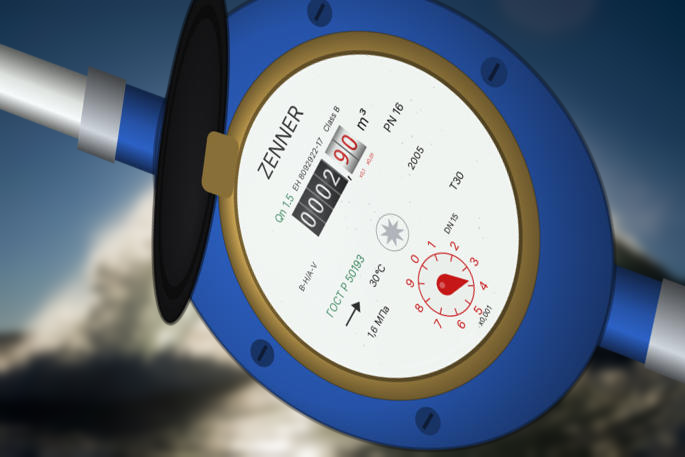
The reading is 2.903 m³
